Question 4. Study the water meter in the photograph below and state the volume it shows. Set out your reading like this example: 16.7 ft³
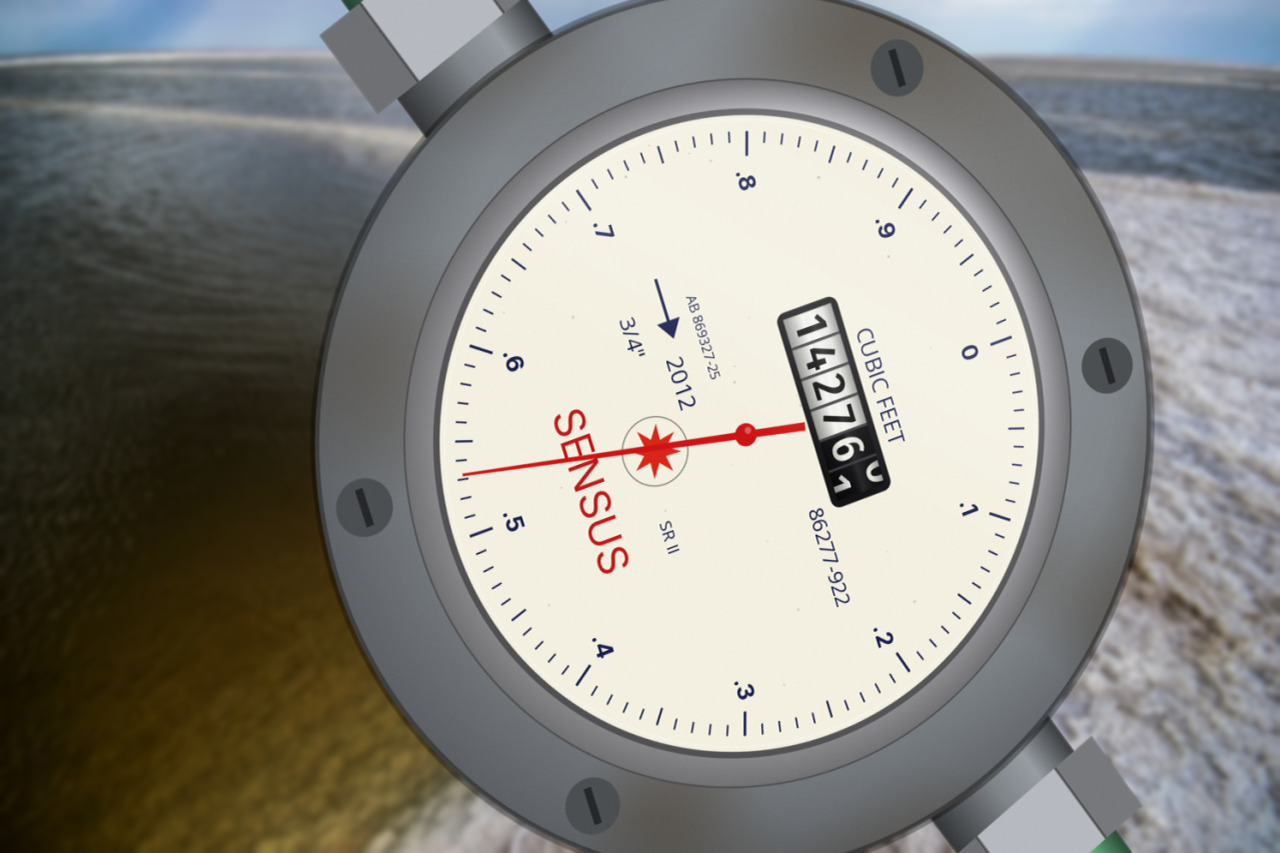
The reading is 142760.53 ft³
